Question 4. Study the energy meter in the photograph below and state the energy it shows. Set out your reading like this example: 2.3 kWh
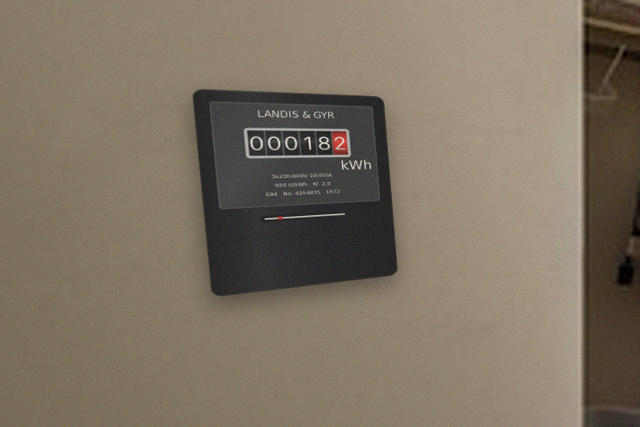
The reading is 18.2 kWh
